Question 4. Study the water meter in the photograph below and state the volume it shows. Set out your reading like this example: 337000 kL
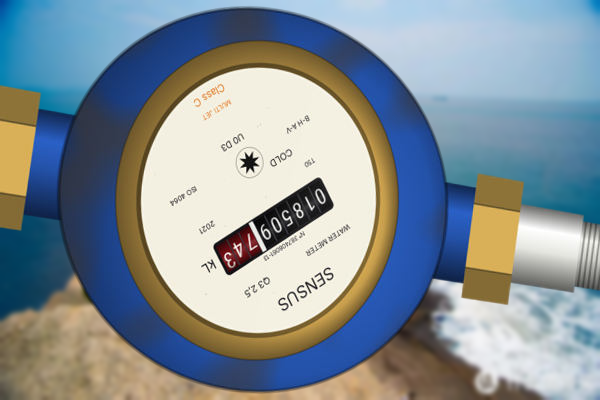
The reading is 18509.743 kL
